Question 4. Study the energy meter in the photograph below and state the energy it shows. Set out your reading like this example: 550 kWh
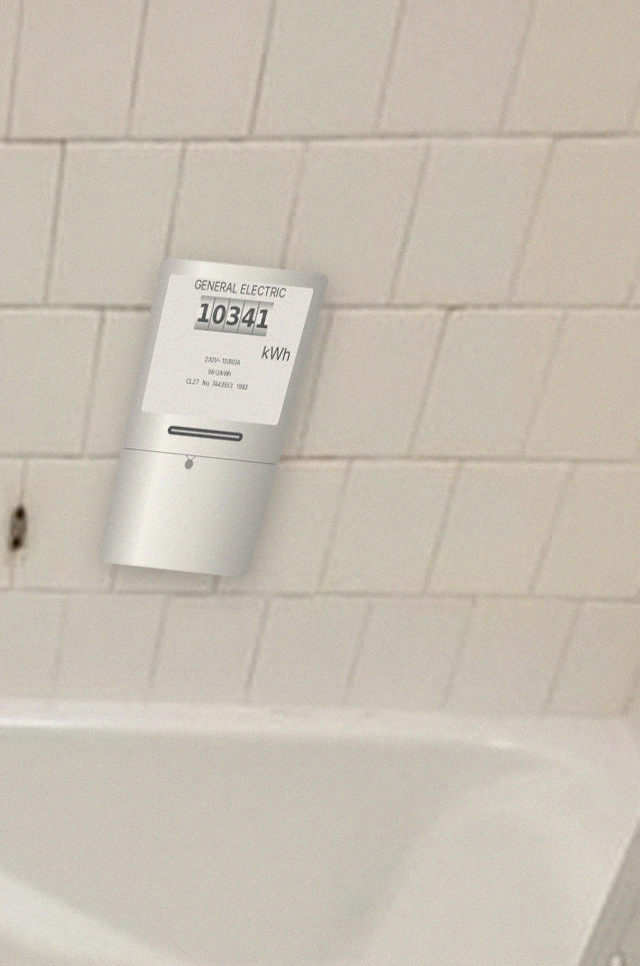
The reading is 10341 kWh
